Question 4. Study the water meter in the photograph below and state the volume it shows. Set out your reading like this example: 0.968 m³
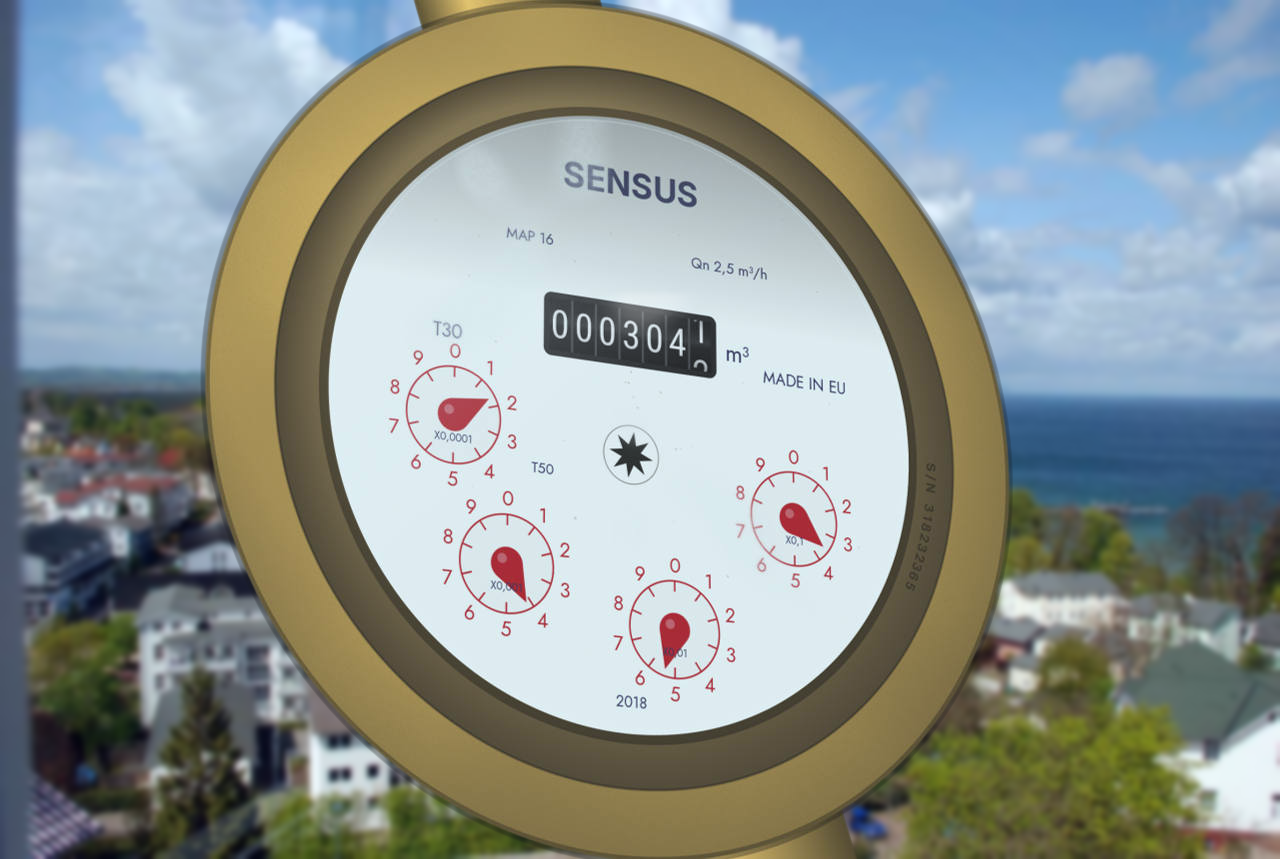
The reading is 3041.3541 m³
